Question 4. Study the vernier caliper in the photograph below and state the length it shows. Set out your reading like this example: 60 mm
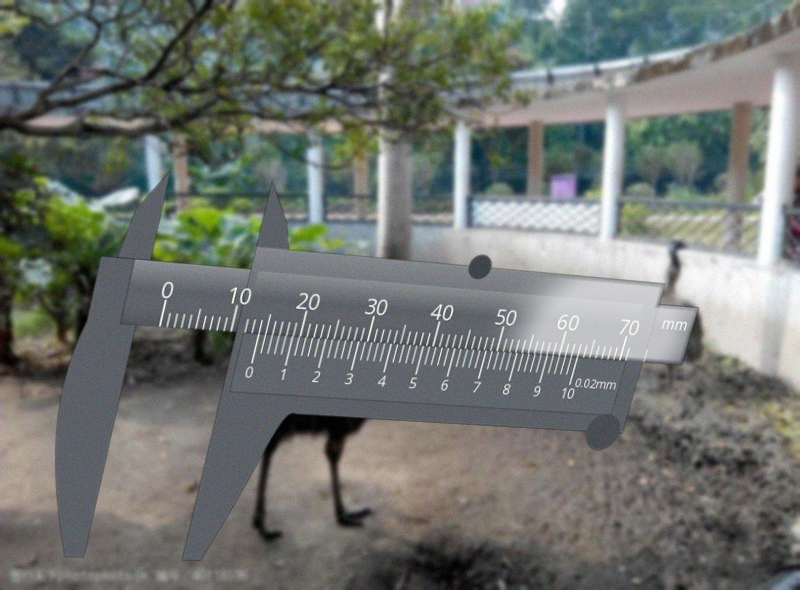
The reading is 14.0 mm
